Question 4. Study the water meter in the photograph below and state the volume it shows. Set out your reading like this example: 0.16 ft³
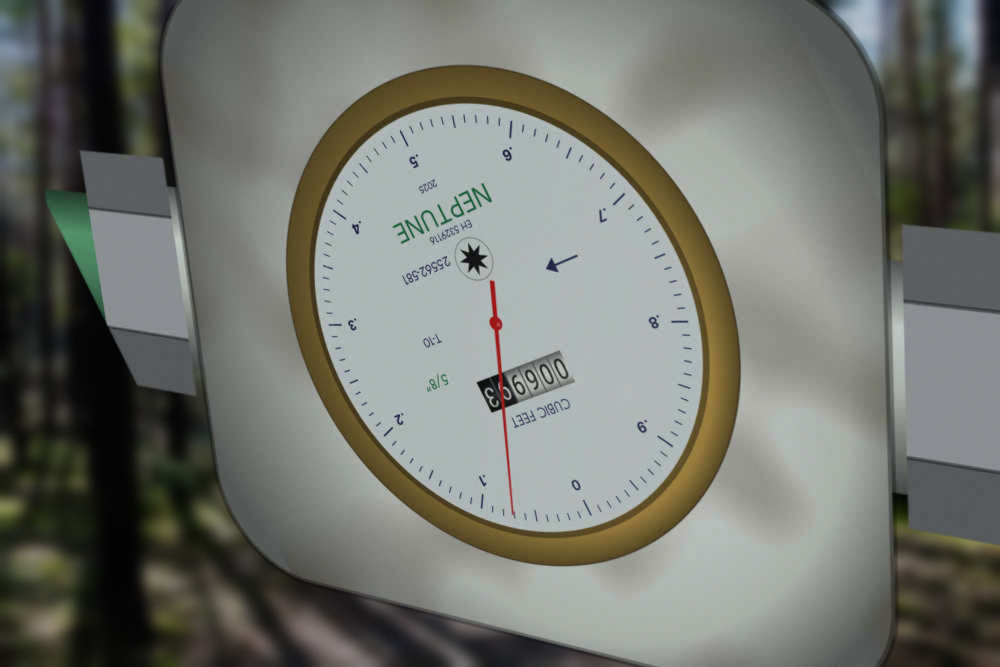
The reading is 6993.07 ft³
